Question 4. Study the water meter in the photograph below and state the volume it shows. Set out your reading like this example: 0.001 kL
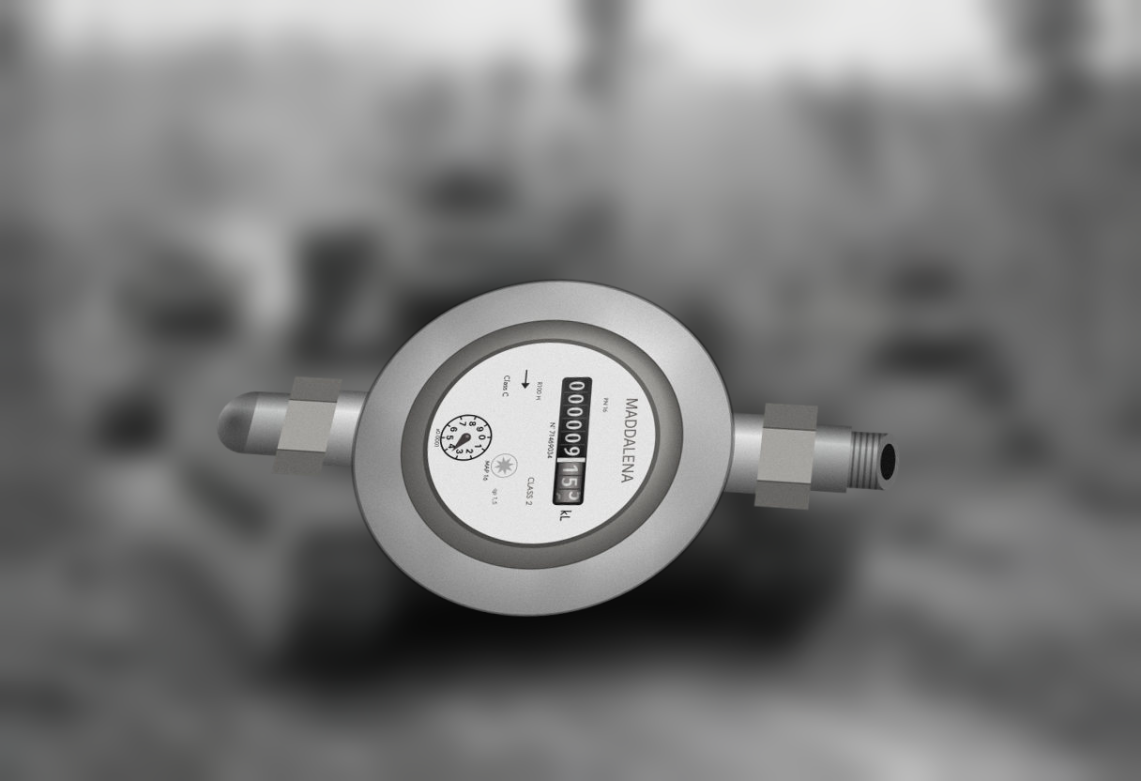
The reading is 9.1553 kL
